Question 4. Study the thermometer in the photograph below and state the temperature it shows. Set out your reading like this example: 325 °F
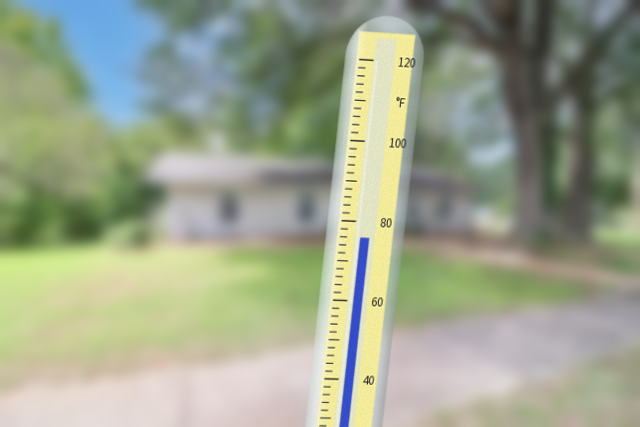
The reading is 76 °F
